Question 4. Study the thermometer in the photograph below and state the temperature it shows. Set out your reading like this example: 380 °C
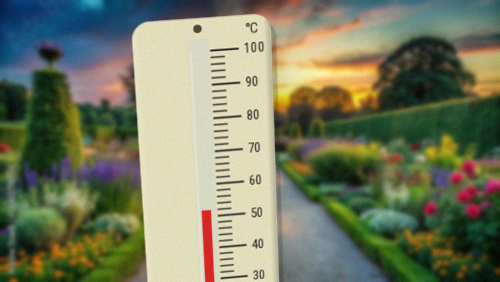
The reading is 52 °C
